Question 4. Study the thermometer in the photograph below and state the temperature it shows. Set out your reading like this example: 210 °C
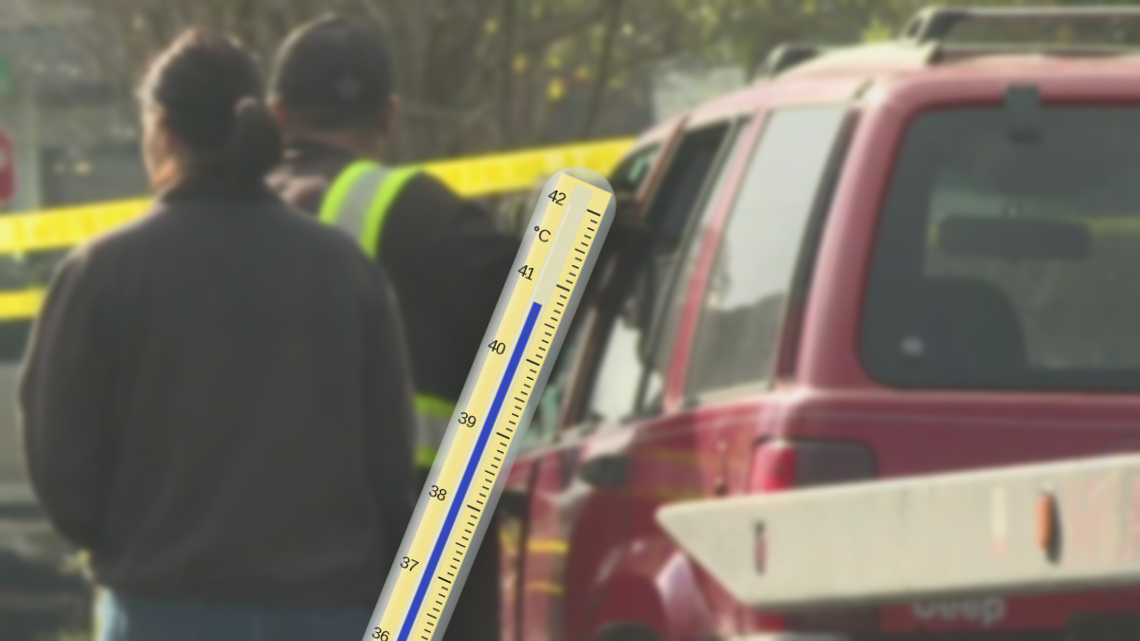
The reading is 40.7 °C
